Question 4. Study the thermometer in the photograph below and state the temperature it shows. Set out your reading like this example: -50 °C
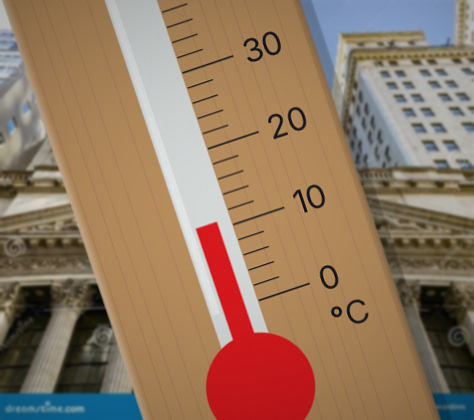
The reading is 11 °C
